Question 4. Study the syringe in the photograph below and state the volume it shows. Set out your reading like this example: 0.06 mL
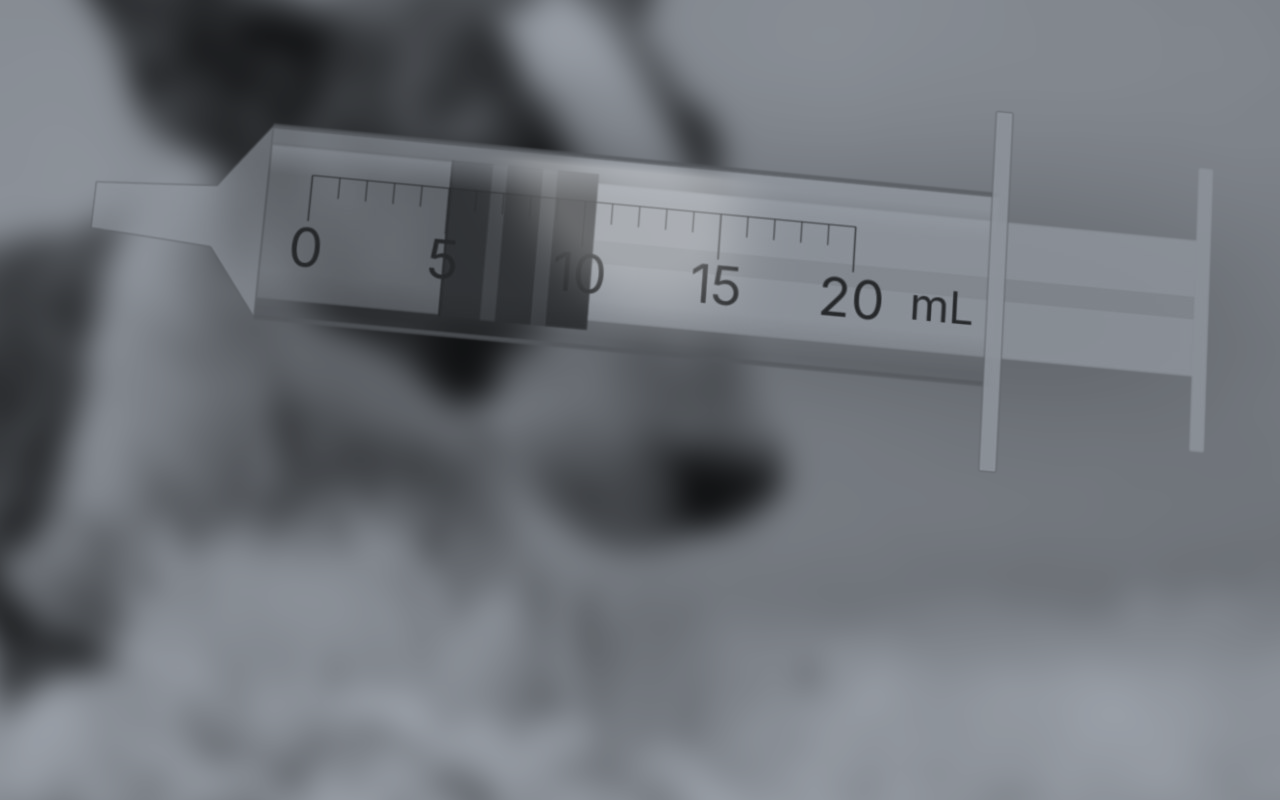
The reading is 5 mL
